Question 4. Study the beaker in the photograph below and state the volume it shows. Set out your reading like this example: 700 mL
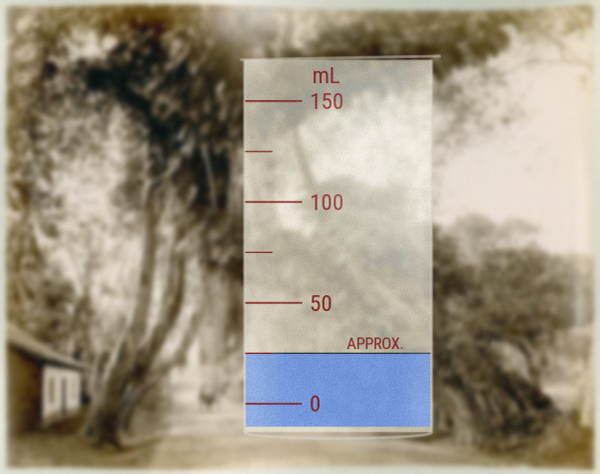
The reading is 25 mL
